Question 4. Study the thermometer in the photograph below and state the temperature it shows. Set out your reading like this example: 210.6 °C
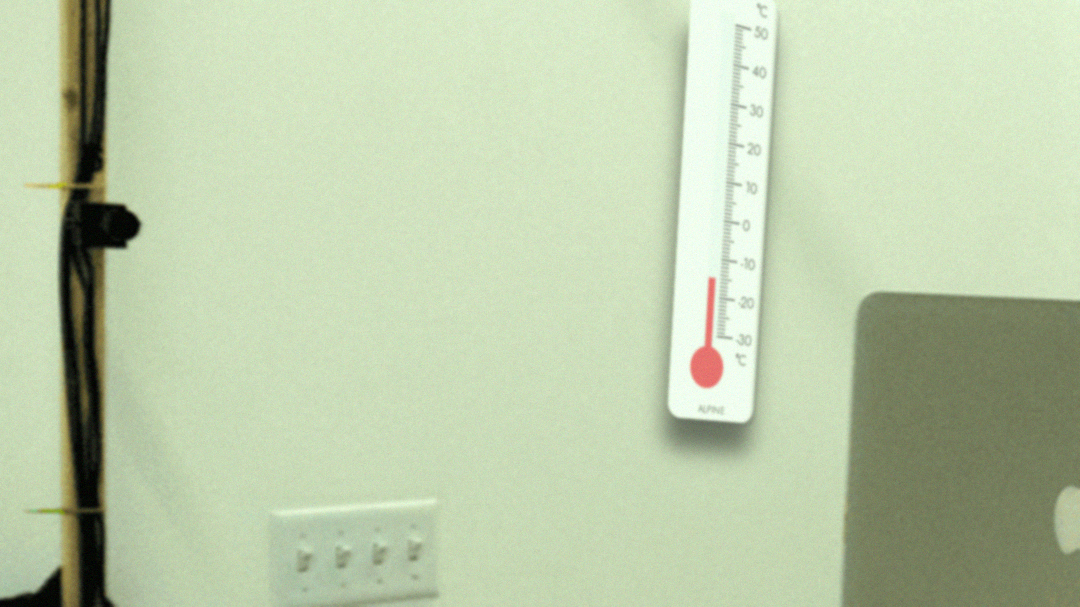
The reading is -15 °C
